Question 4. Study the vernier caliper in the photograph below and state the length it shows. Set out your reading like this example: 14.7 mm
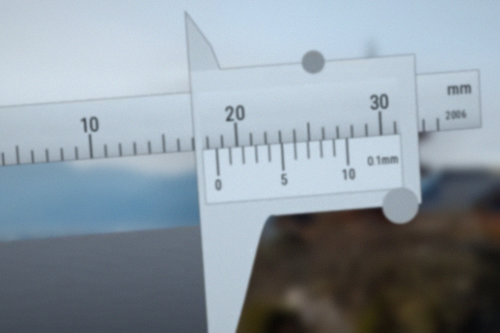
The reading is 18.6 mm
